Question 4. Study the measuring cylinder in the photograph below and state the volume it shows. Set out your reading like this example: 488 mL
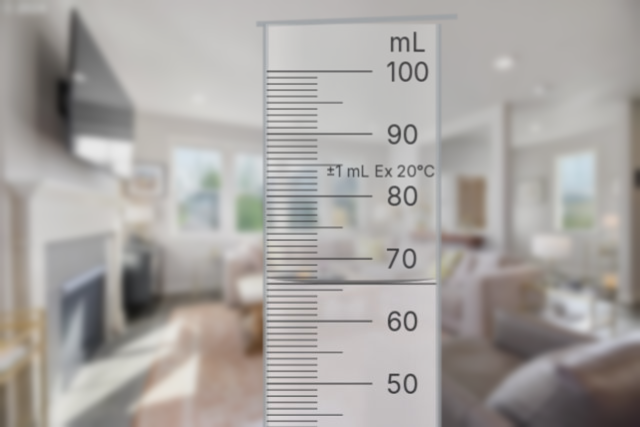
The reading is 66 mL
